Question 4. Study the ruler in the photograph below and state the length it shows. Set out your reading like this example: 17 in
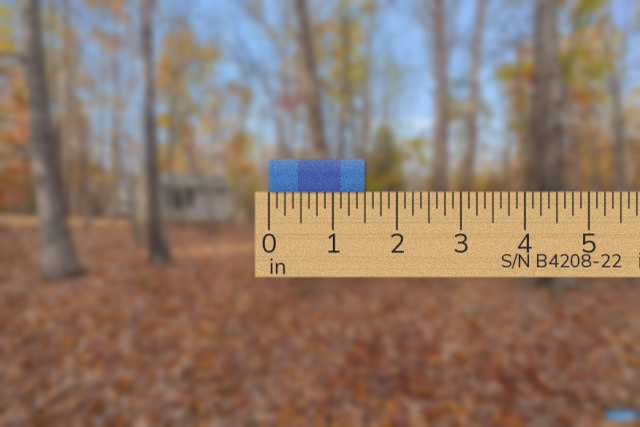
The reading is 1.5 in
